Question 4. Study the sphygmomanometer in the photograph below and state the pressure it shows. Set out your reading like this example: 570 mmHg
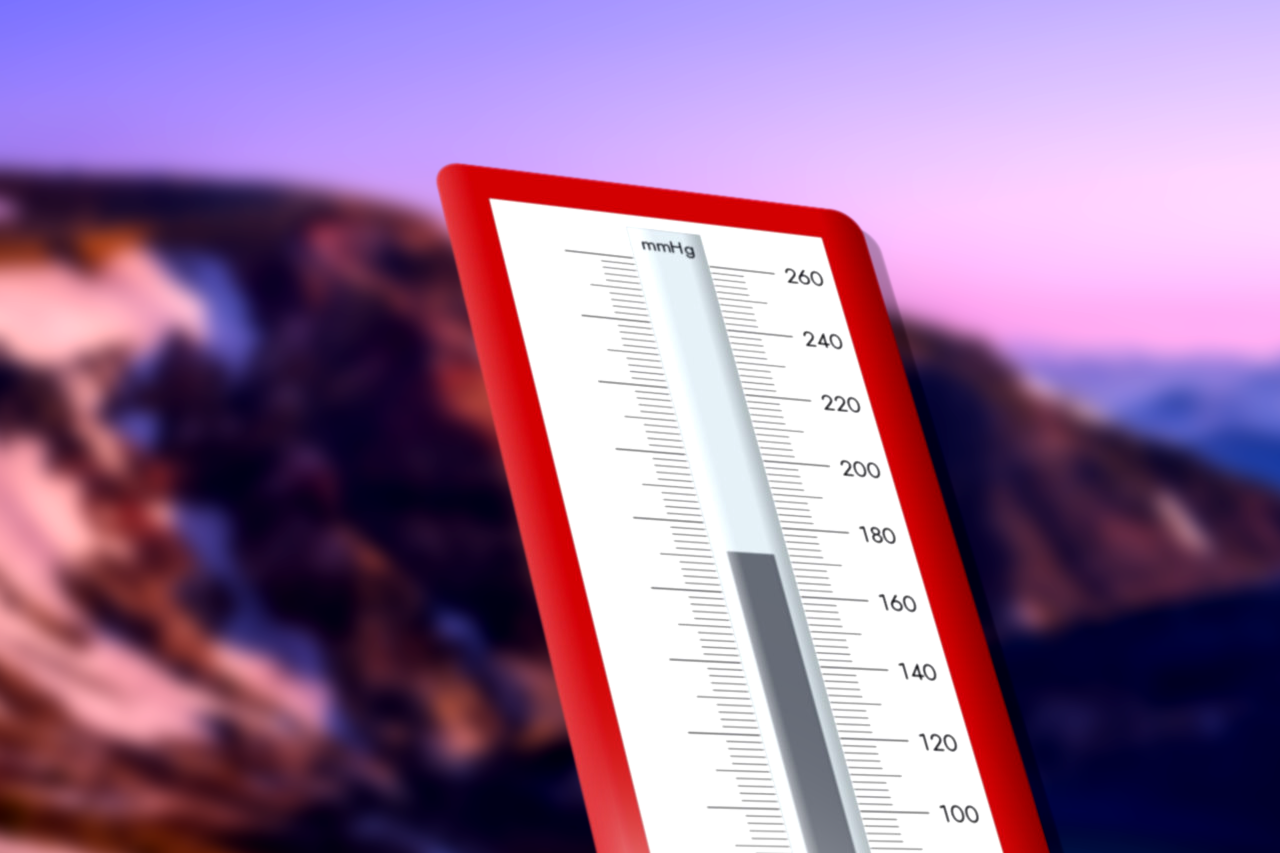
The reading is 172 mmHg
